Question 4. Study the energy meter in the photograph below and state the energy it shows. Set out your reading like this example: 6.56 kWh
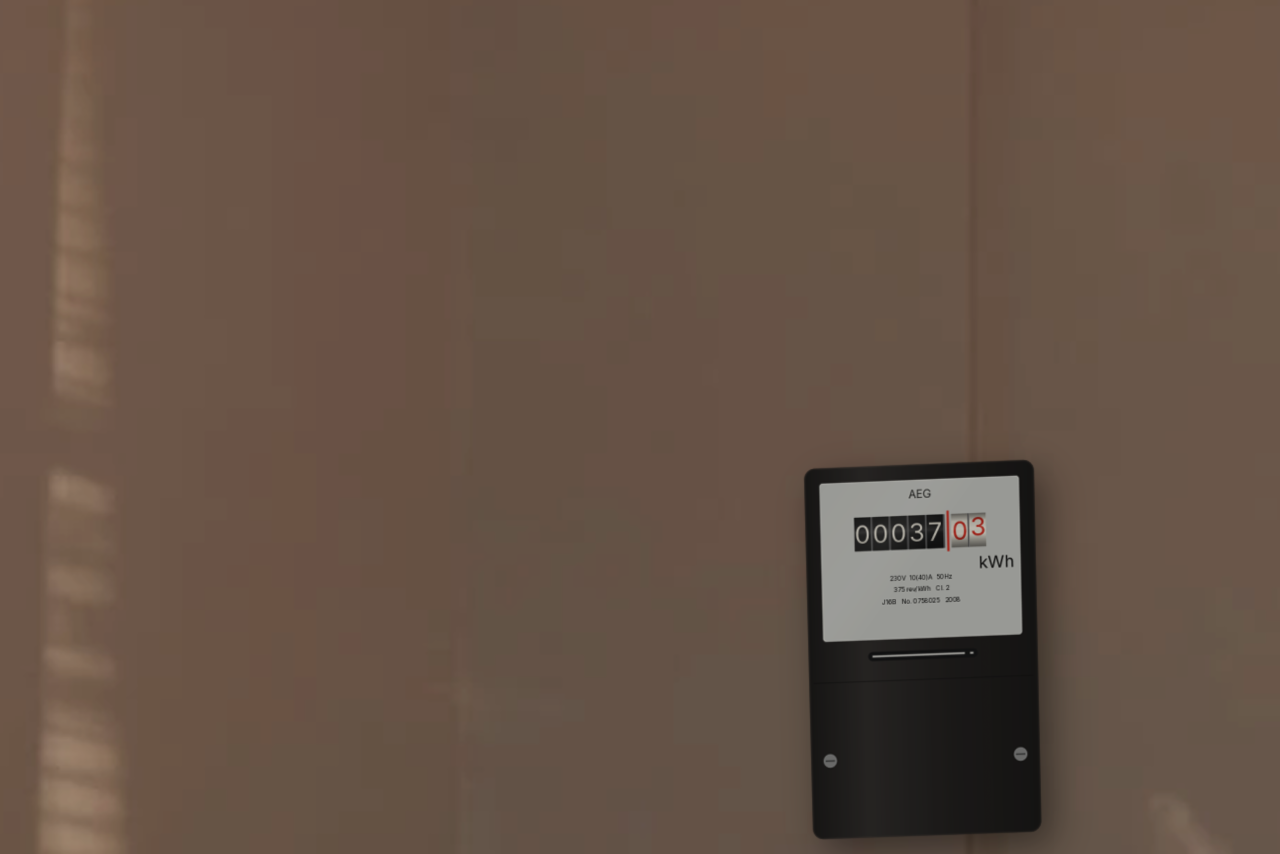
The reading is 37.03 kWh
